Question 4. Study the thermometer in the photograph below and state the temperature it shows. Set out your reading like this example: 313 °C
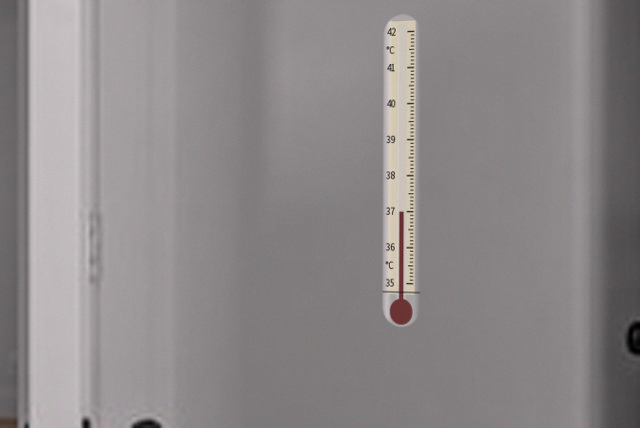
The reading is 37 °C
